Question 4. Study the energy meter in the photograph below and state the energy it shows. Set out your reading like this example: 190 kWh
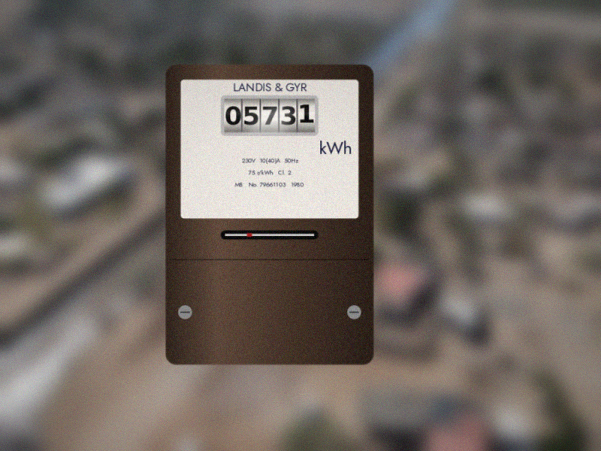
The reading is 5731 kWh
